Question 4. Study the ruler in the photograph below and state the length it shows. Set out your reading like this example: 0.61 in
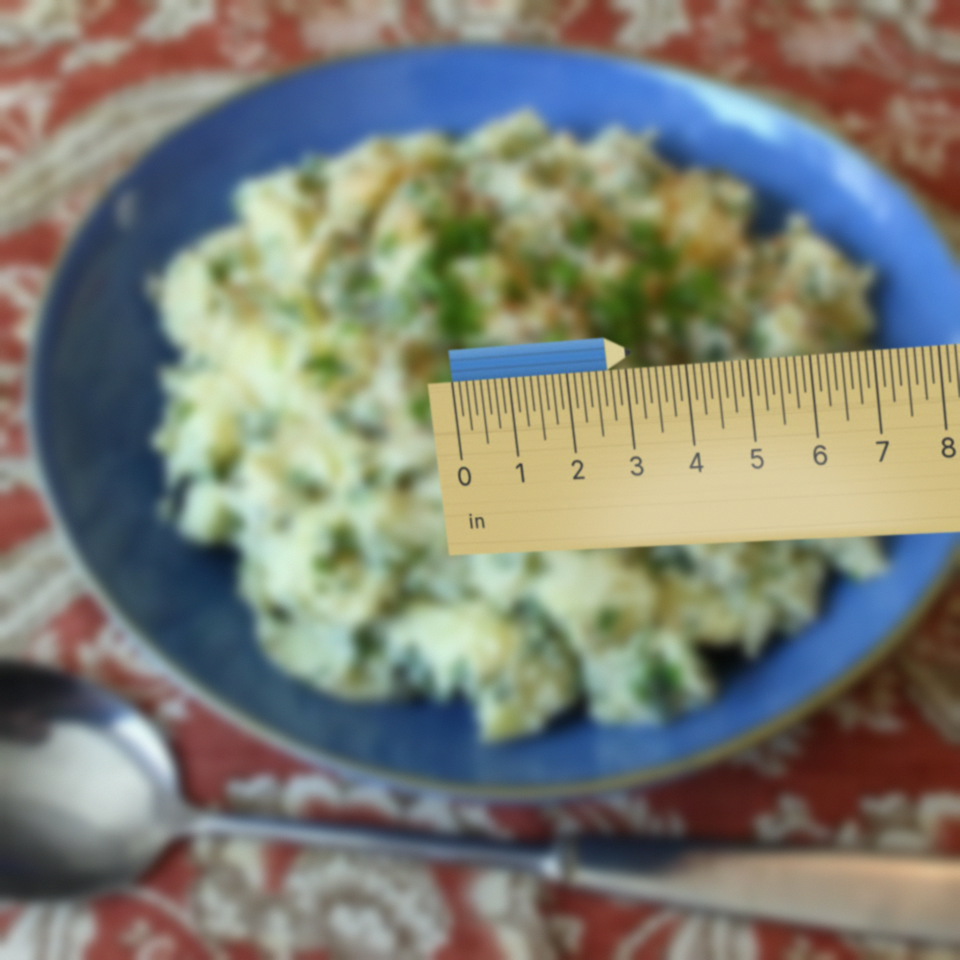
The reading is 3.125 in
